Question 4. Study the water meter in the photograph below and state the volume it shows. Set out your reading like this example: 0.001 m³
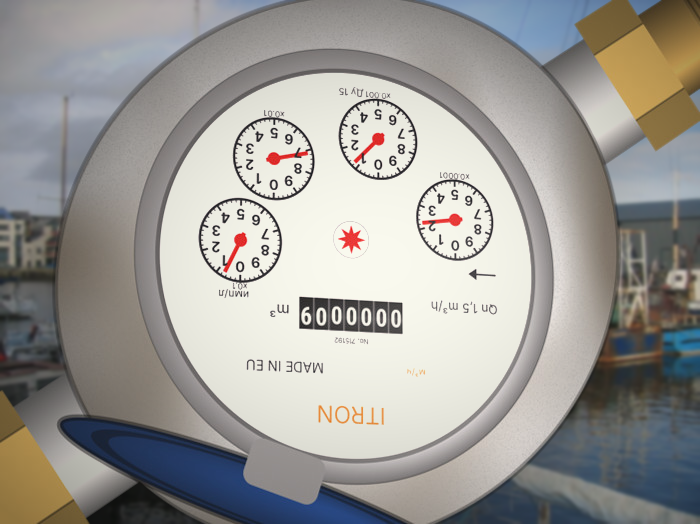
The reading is 9.0712 m³
